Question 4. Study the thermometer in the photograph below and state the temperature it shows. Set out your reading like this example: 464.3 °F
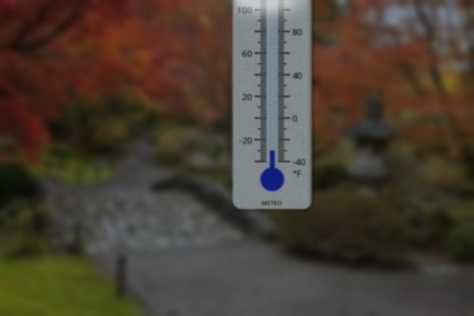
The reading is -30 °F
